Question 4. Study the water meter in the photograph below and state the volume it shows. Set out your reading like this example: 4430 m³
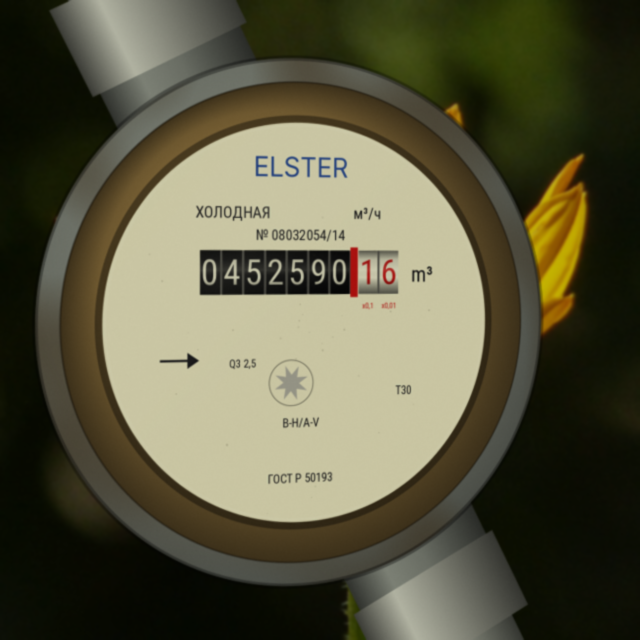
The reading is 452590.16 m³
